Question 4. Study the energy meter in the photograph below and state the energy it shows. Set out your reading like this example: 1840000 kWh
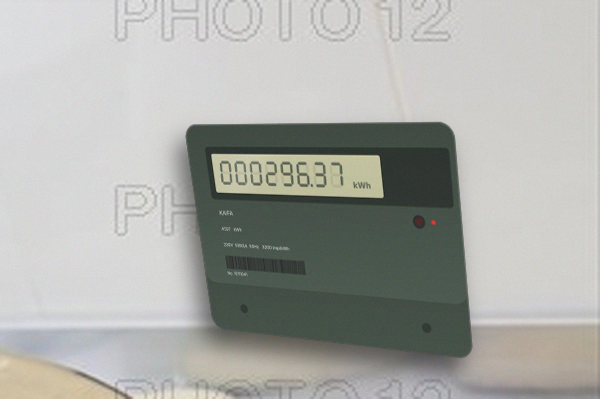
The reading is 296.37 kWh
